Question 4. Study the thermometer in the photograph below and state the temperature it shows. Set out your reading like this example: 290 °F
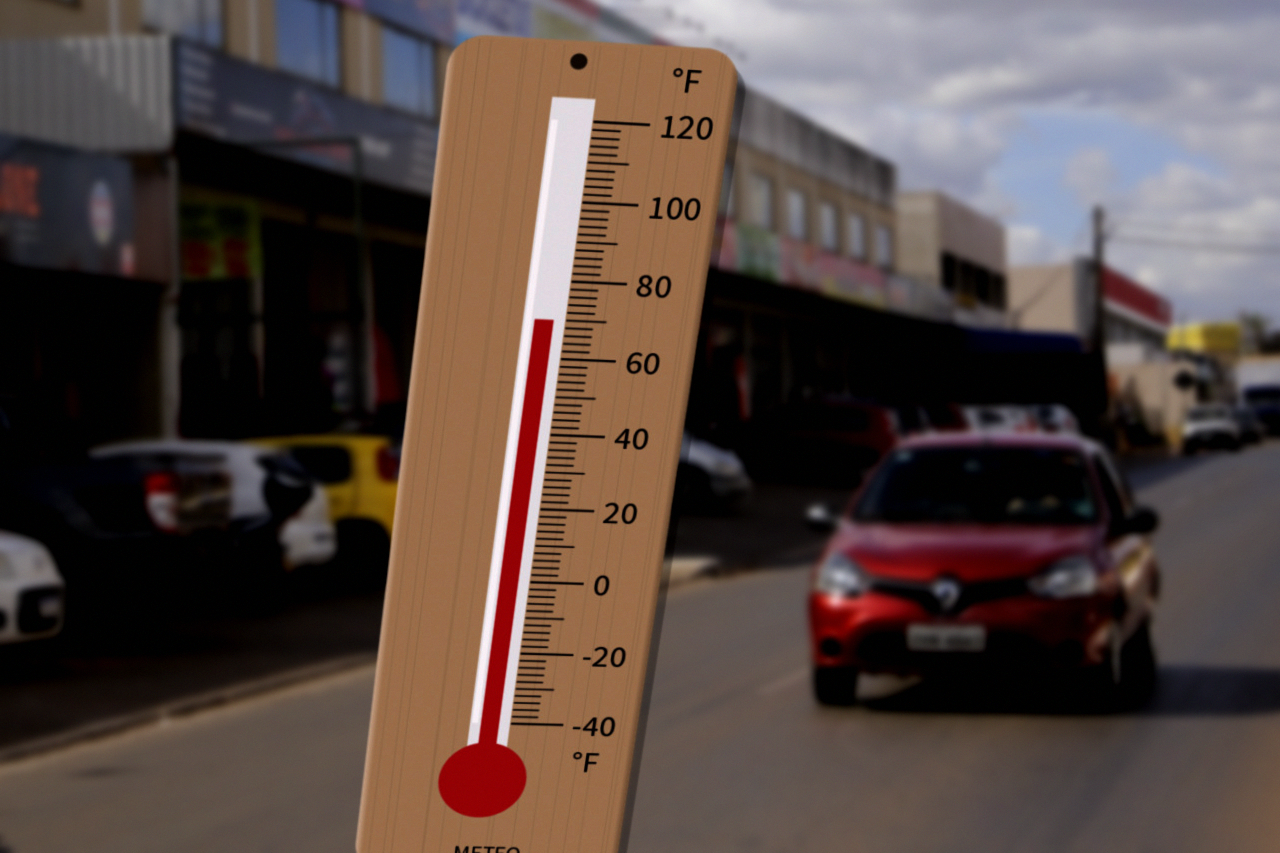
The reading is 70 °F
